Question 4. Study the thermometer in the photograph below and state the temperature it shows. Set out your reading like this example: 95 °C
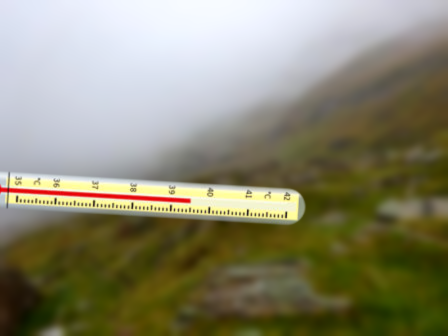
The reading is 39.5 °C
